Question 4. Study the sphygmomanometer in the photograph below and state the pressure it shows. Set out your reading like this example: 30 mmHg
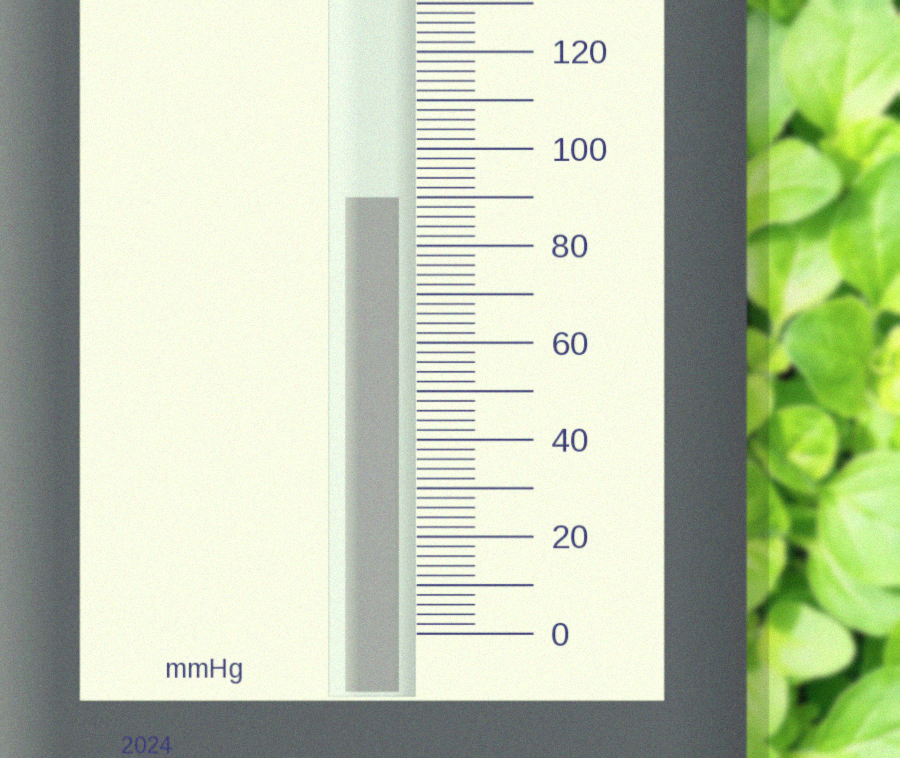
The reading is 90 mmHg
